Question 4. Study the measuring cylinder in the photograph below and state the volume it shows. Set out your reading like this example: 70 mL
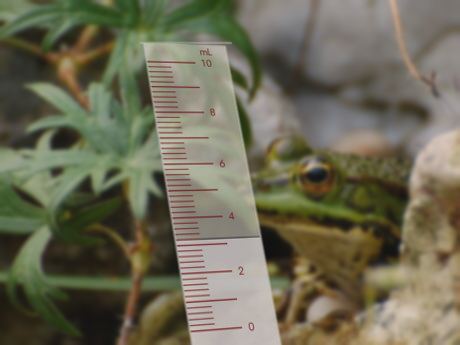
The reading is 3.2 mL
